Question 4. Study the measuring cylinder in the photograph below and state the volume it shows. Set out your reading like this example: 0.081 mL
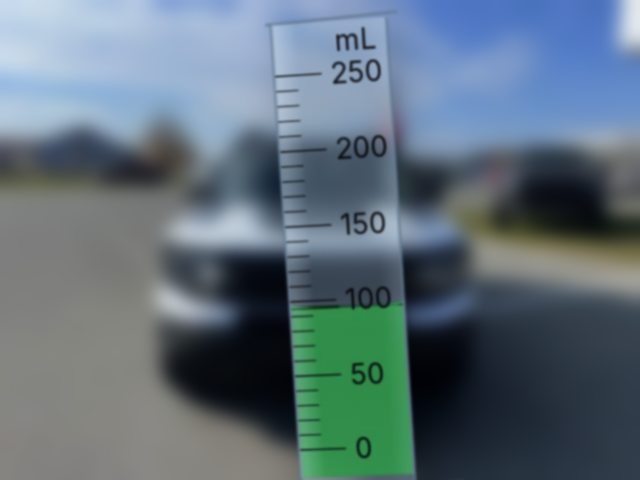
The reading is 95 mL
